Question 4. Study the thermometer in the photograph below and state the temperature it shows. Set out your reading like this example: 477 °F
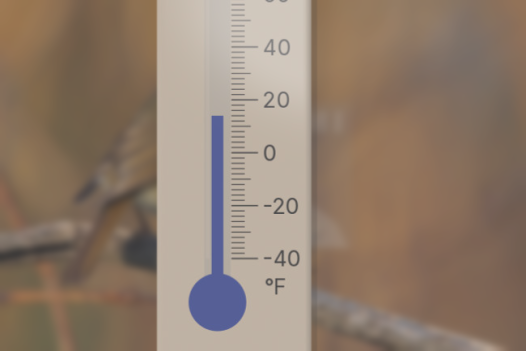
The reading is 14 °F
